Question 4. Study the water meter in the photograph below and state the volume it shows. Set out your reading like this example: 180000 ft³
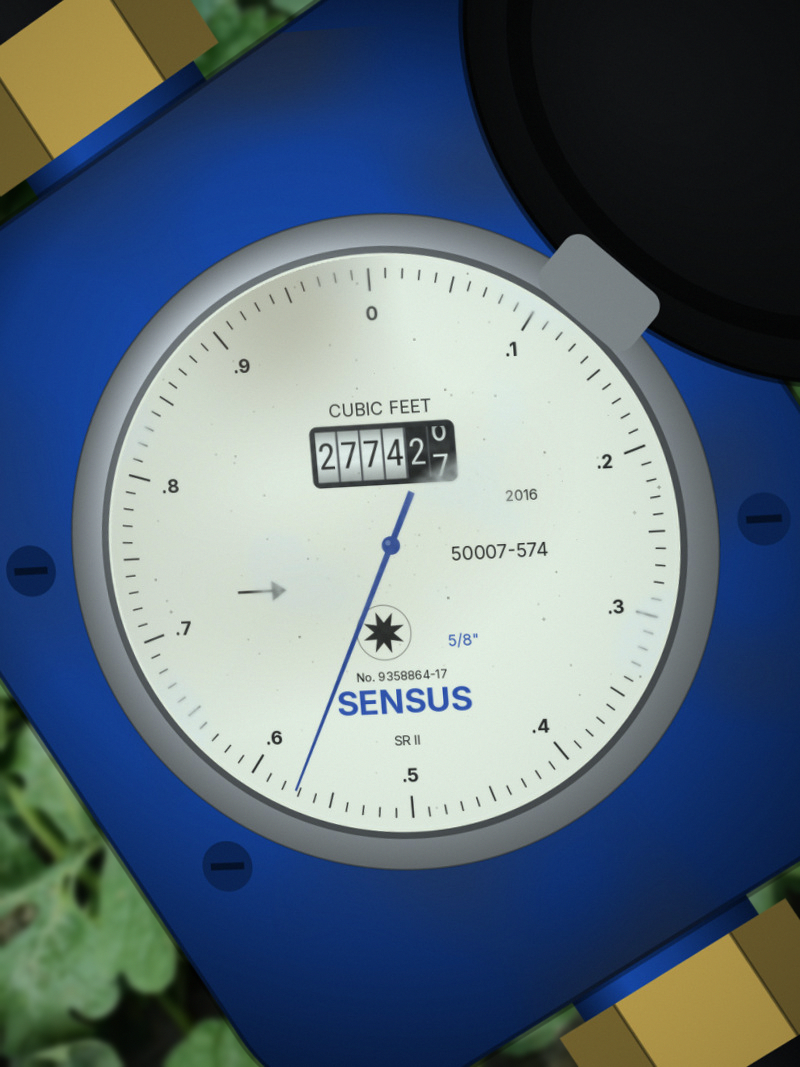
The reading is 277426.57 ft³
